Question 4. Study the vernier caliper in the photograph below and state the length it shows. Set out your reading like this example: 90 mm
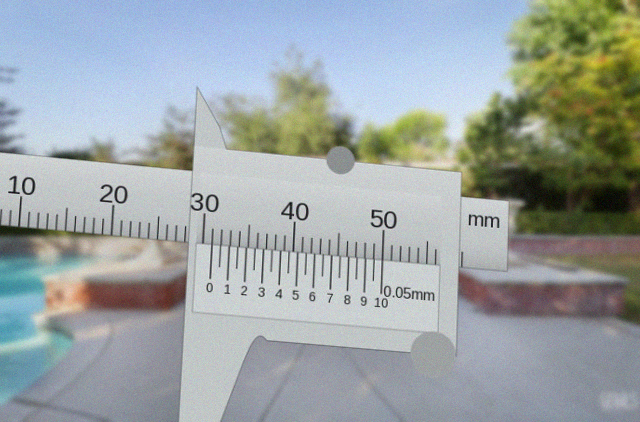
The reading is 31.0 mm
